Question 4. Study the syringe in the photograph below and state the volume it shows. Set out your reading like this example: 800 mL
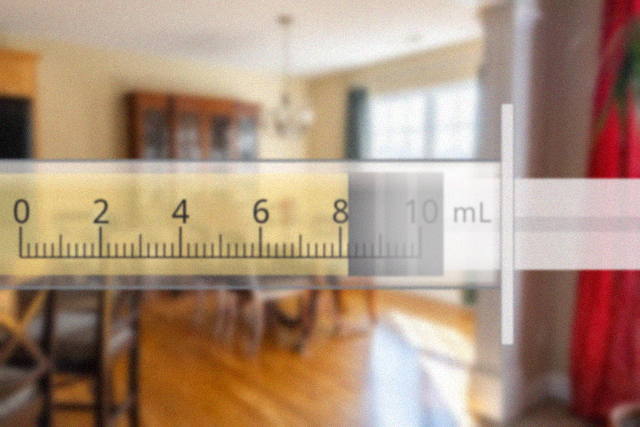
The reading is 8.2 mL
